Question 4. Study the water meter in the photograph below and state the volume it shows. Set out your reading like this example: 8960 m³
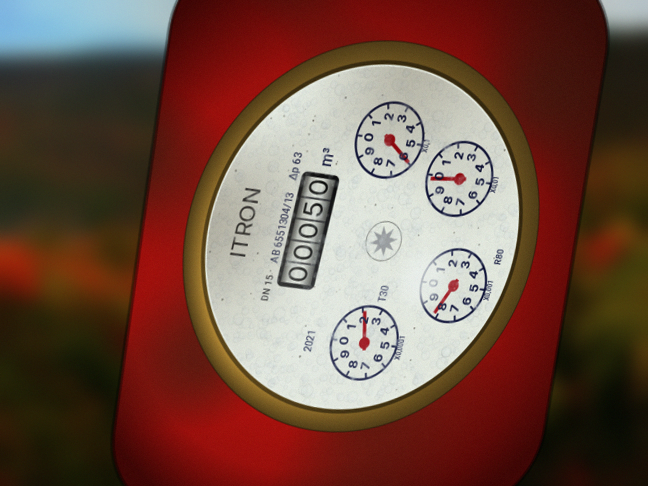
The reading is 50.5982 m³
